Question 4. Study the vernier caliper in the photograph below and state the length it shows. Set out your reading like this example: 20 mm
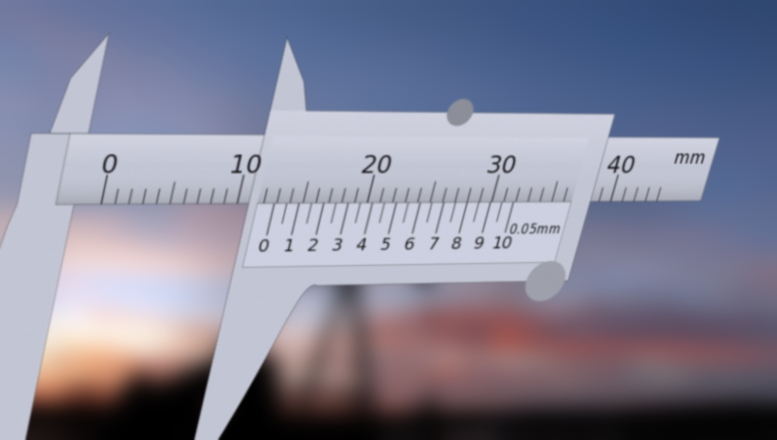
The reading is 12.8 mm
